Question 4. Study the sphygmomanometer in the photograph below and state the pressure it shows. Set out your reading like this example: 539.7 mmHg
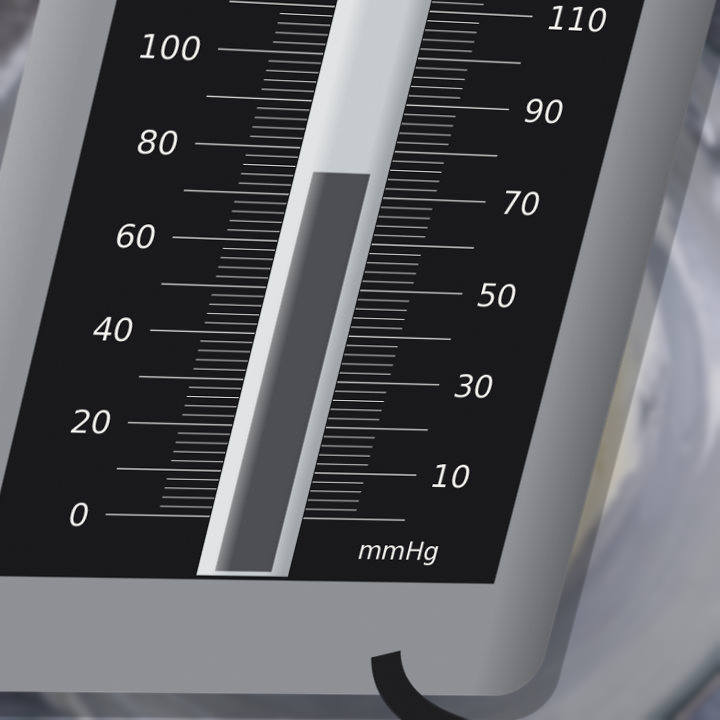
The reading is 75 mmHg
